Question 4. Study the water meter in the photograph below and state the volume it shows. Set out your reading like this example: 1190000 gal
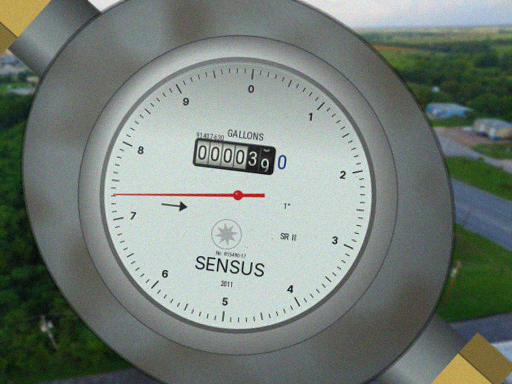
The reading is 387.3 gal
